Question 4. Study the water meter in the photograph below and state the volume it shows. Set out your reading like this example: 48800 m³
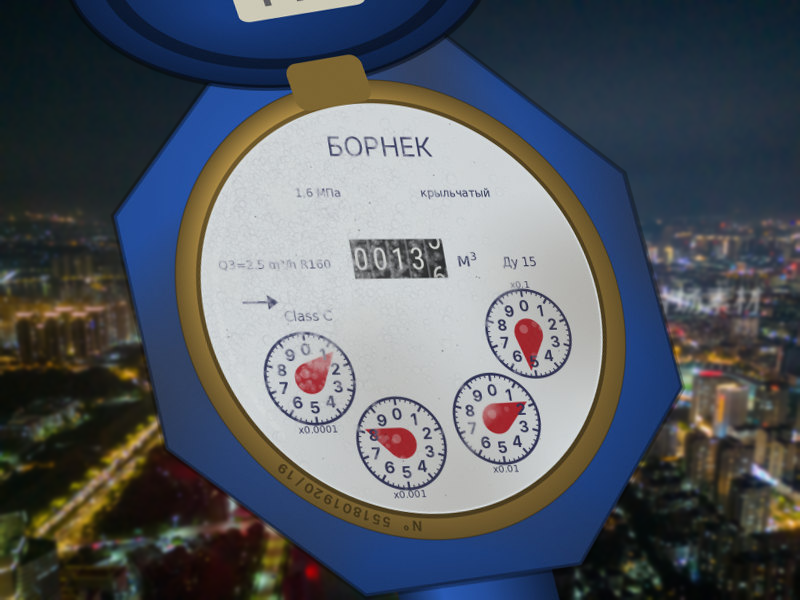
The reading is 135.5181 m³
